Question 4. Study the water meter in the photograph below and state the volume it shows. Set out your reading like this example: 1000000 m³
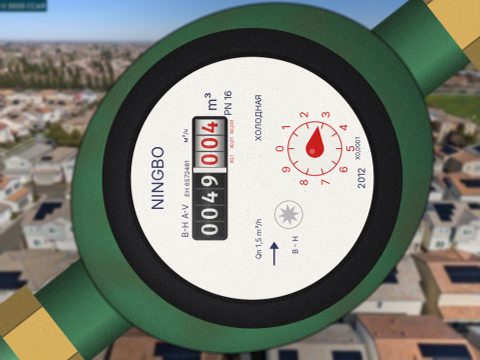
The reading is 49.0042 m³
